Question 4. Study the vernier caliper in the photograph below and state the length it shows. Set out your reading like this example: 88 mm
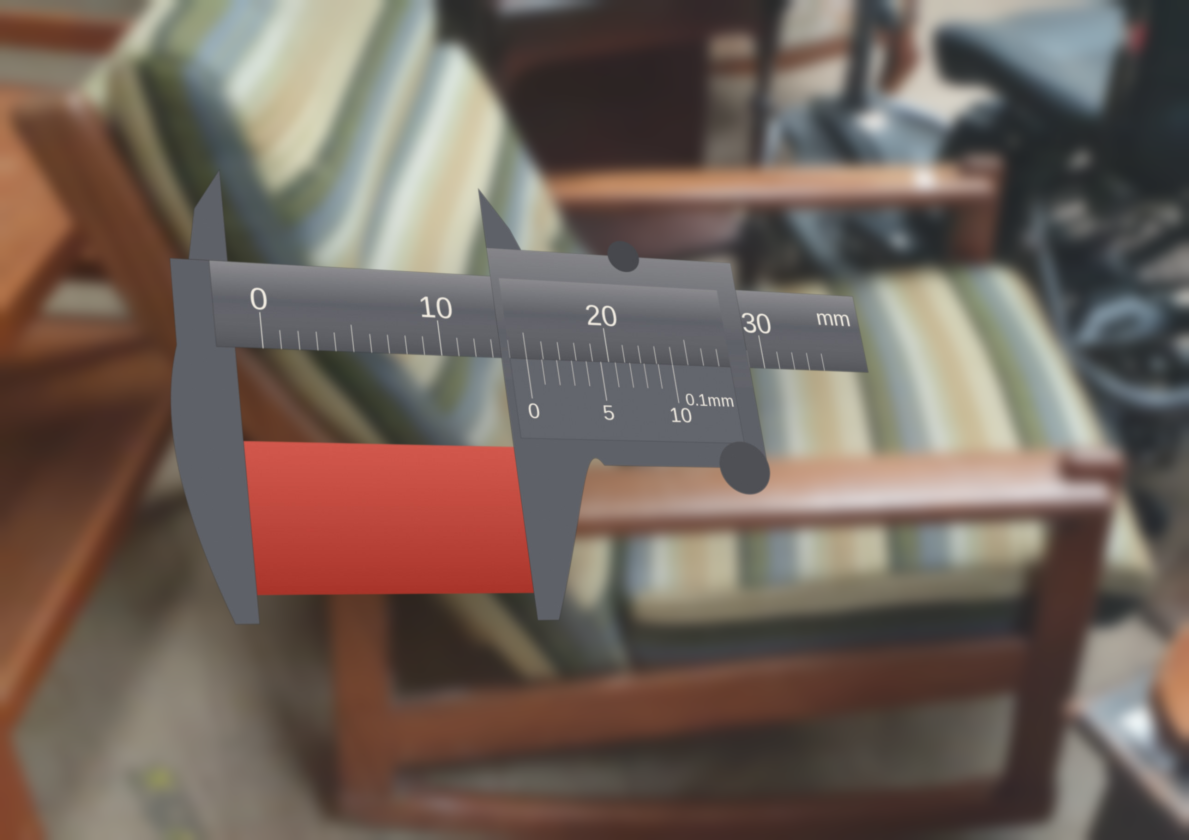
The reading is 15.0 mm
